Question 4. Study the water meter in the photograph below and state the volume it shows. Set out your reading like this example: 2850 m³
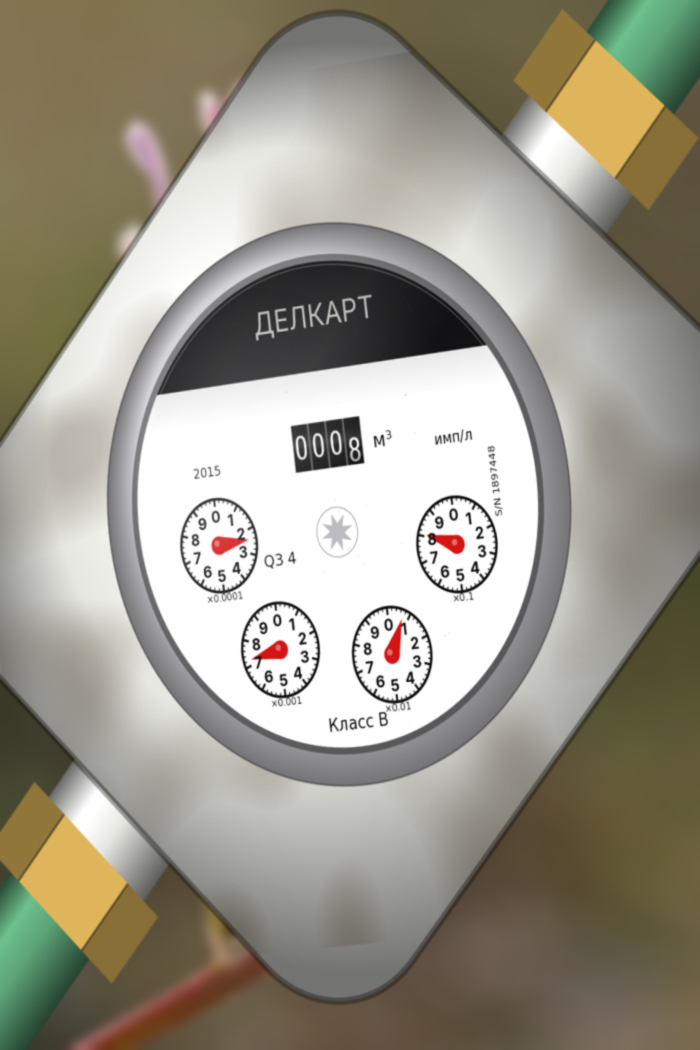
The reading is 7.8072 m³
